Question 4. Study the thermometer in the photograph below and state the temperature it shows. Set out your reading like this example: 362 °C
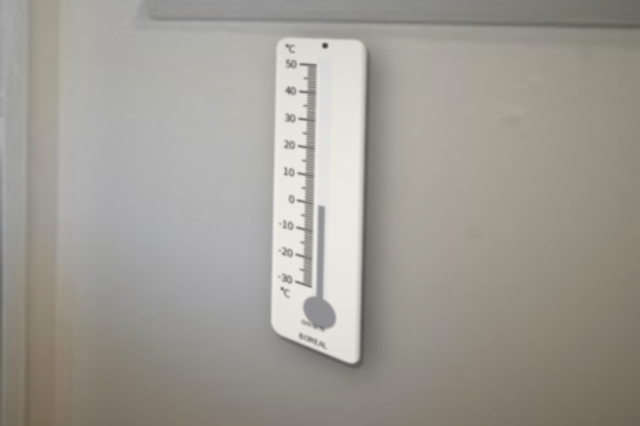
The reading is 0 °C
